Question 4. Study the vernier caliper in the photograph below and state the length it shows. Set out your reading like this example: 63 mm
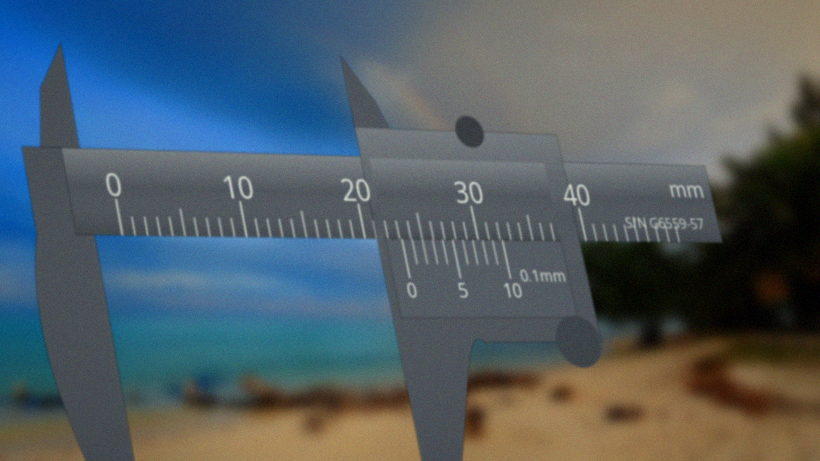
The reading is 23.2 mm
